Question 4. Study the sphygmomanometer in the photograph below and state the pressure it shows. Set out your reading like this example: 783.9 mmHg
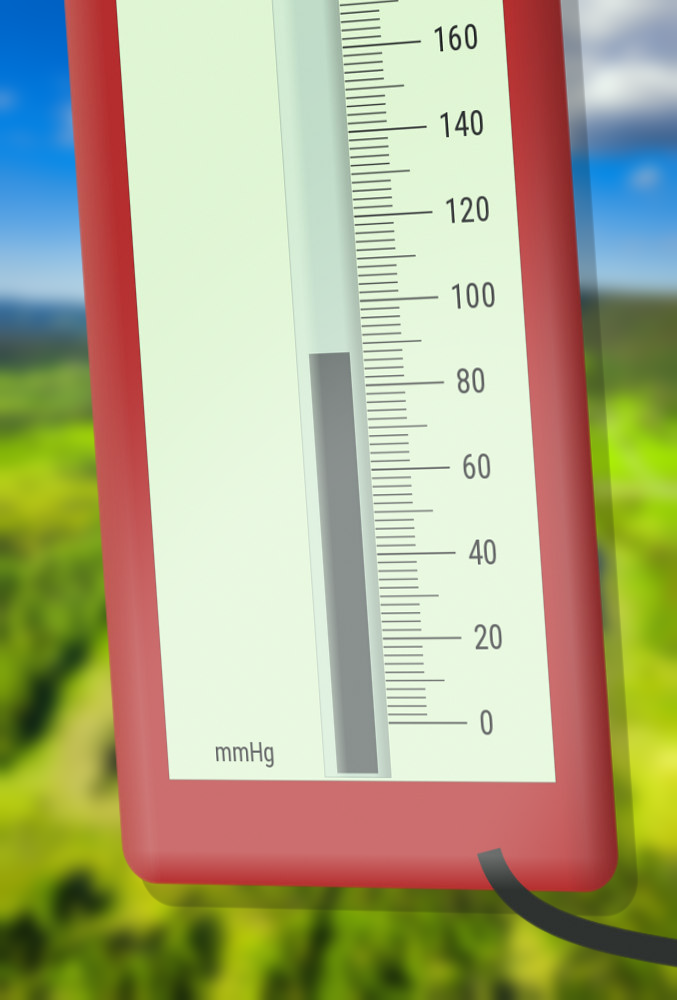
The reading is 88 mmHg
